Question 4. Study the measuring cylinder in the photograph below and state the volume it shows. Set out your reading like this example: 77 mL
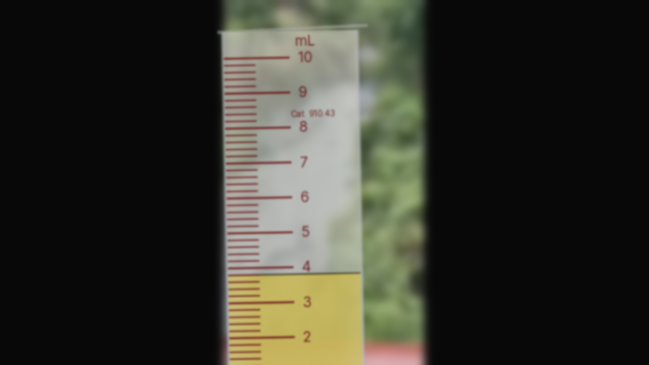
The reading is 3.8 mL
